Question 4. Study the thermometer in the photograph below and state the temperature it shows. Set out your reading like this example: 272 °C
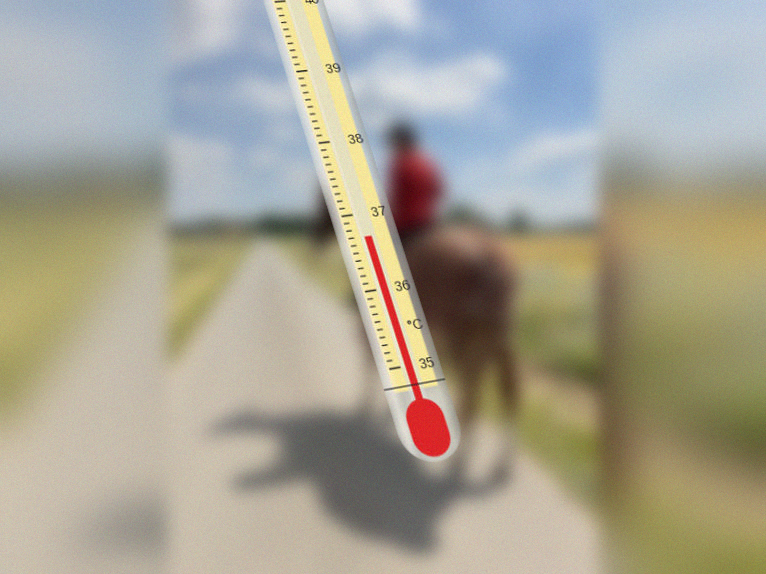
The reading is 36.7 °C
